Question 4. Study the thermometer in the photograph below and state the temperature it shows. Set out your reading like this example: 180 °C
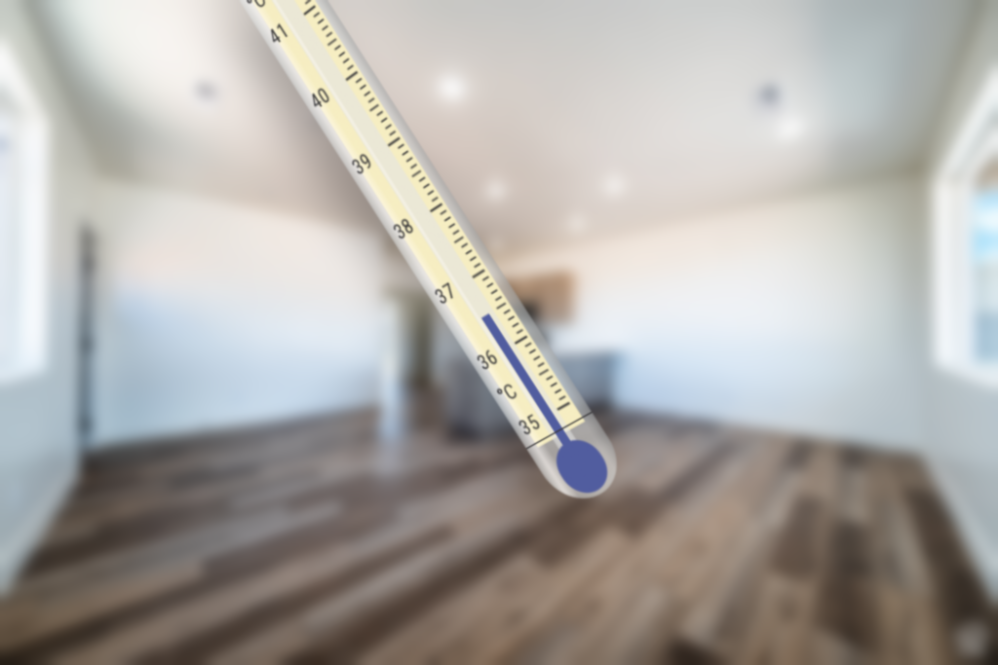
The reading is 36.5 °C
